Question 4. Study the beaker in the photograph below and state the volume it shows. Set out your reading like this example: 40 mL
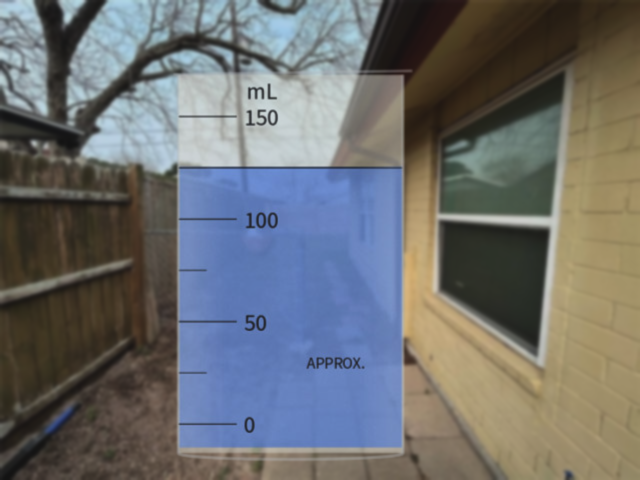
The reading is 125 mL
